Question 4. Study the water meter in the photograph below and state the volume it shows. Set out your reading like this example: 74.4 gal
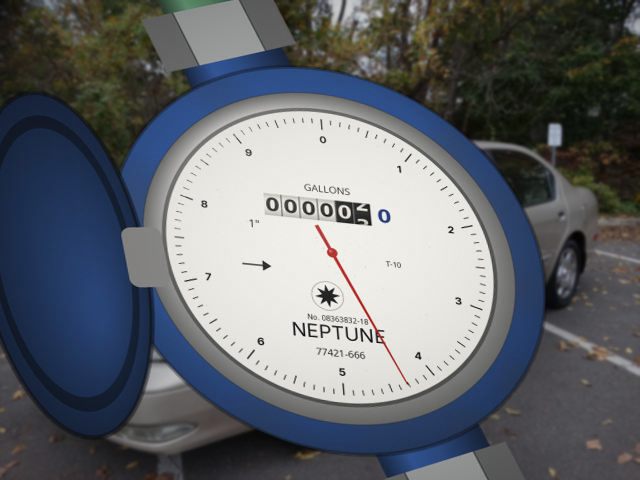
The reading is 24.3 gal
